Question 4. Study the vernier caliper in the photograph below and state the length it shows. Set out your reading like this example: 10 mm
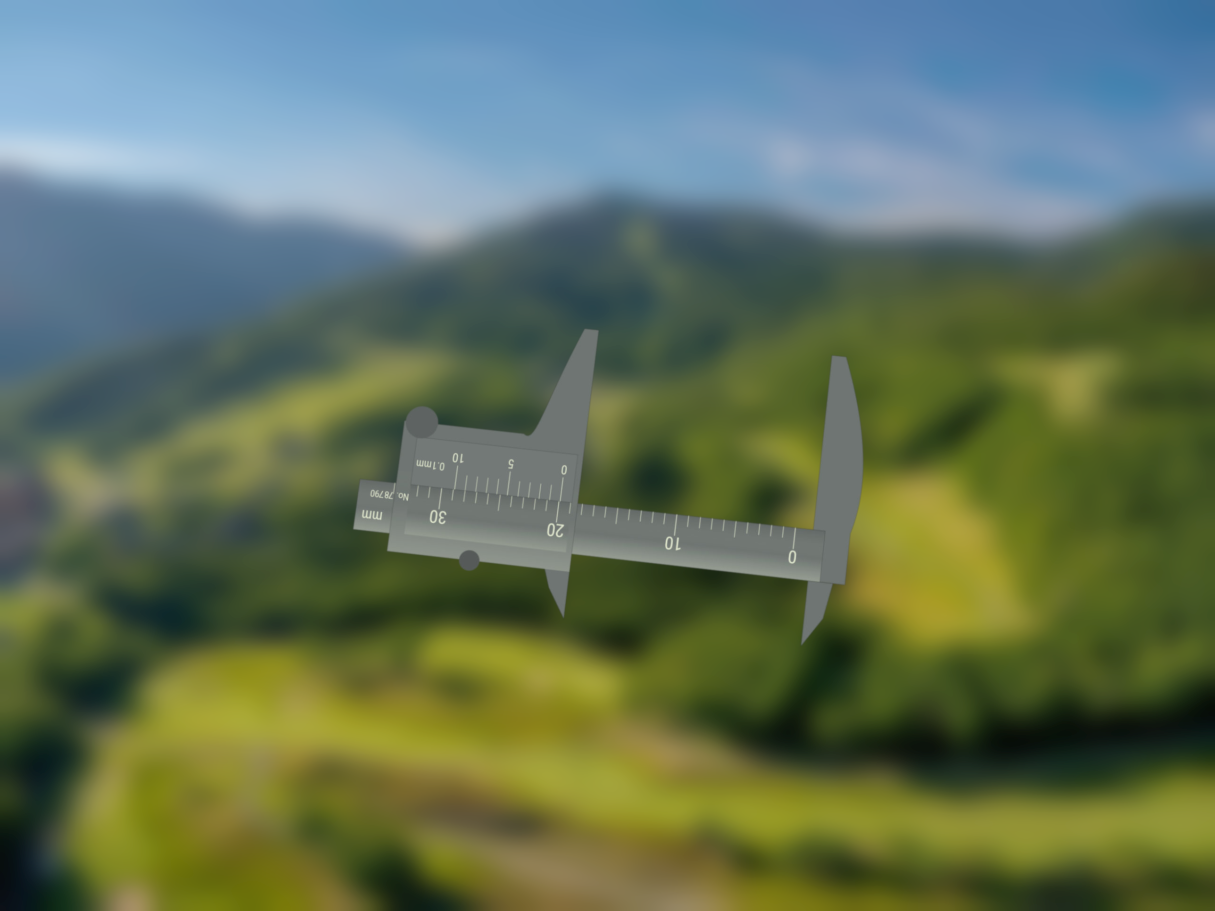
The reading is 19.9 mm
